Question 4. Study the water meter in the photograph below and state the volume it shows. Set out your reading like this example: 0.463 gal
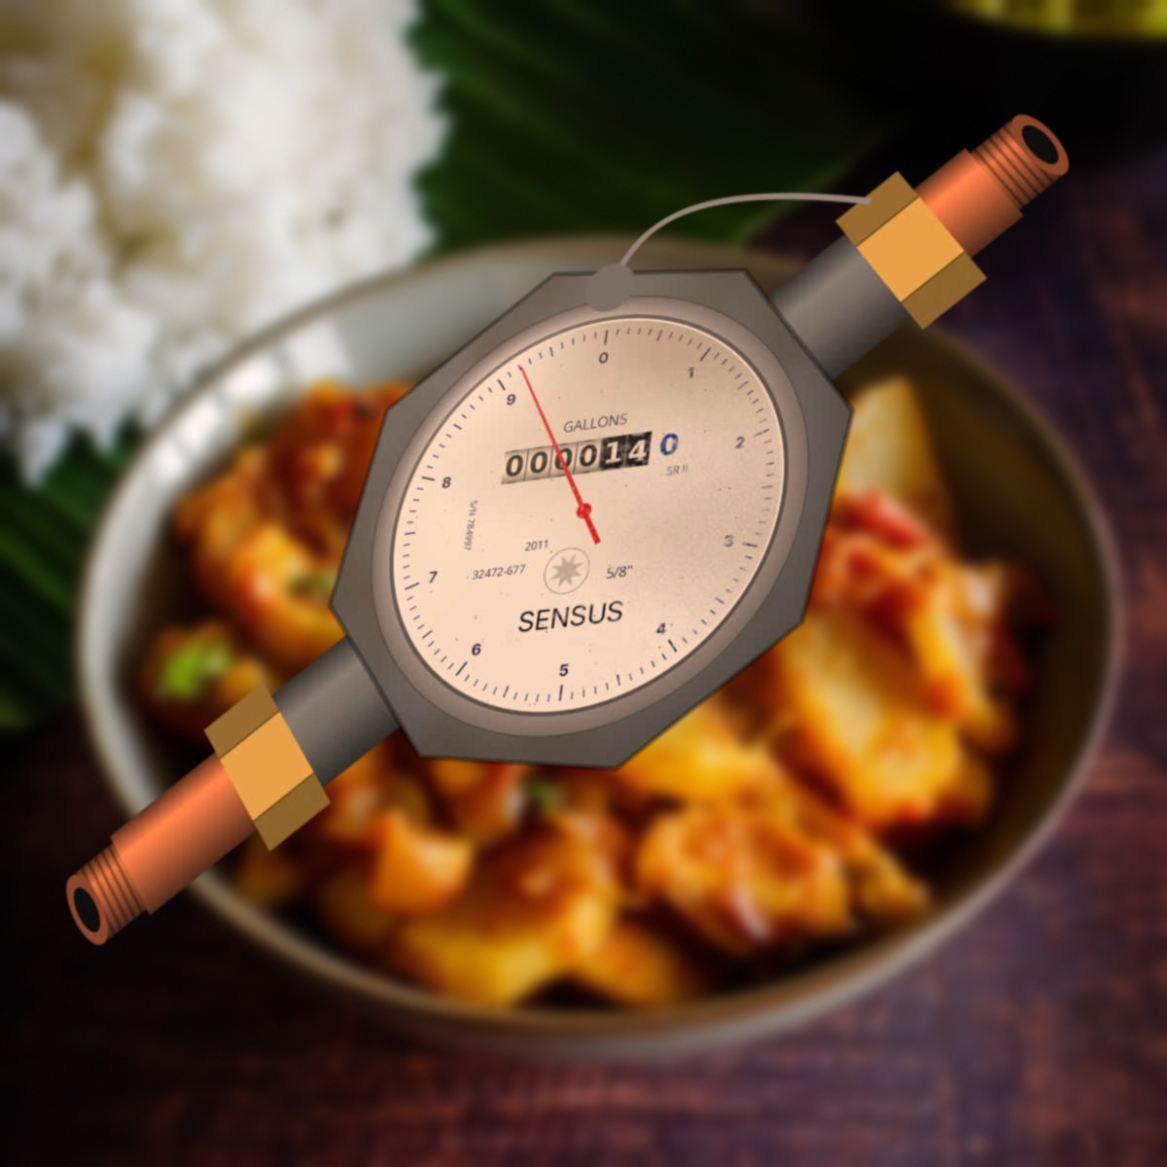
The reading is 139.2 gal
